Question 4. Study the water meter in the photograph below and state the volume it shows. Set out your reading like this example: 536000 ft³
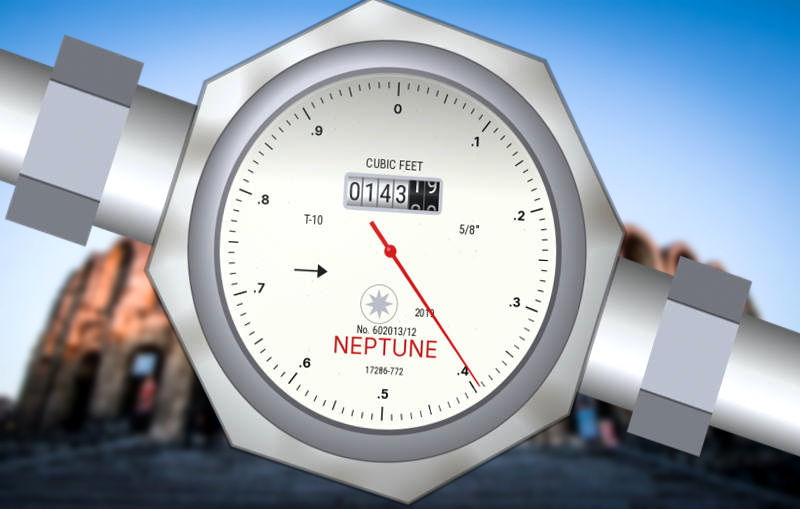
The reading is 14319.39 ft³
